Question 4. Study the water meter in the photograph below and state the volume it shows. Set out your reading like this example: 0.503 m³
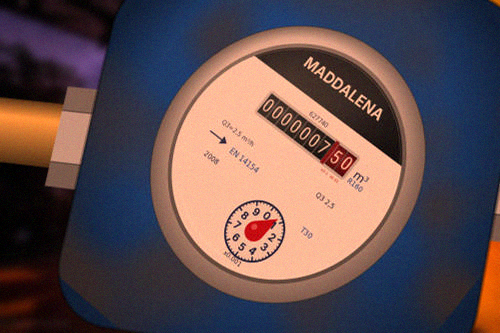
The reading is 7.500 m³
